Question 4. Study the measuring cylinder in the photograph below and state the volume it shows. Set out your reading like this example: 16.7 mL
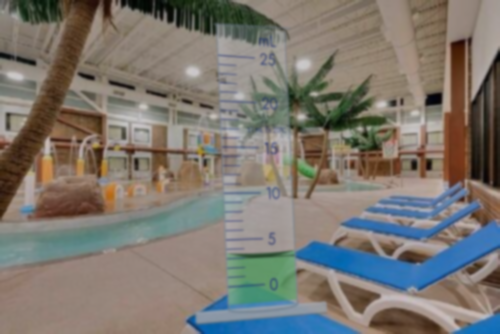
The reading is 3 mL
